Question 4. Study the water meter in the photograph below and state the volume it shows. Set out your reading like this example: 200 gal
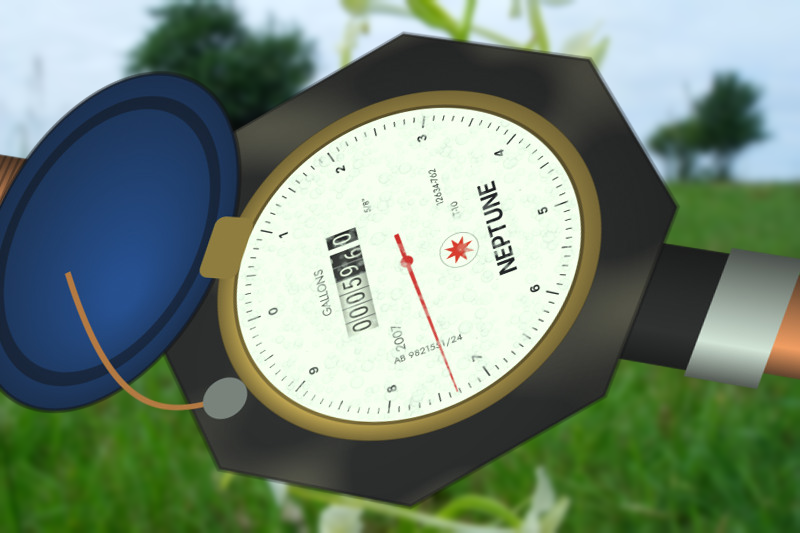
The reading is 5957.3 gal
